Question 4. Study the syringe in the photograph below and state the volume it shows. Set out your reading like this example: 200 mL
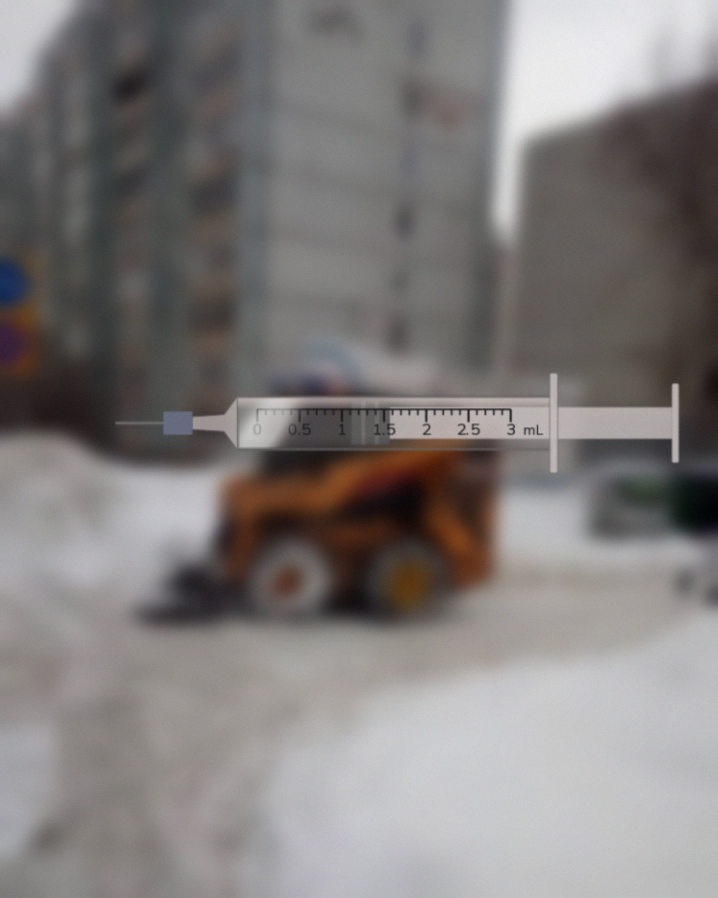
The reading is 1.1 mL
